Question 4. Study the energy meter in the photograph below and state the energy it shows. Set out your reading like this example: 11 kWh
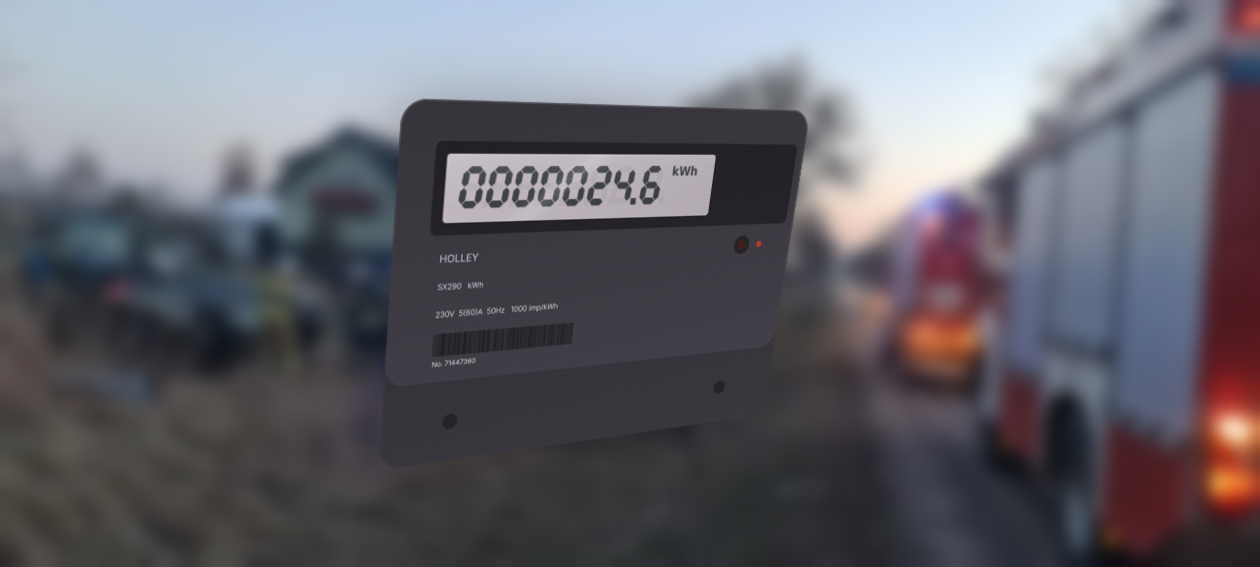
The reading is 24.6 kWh
